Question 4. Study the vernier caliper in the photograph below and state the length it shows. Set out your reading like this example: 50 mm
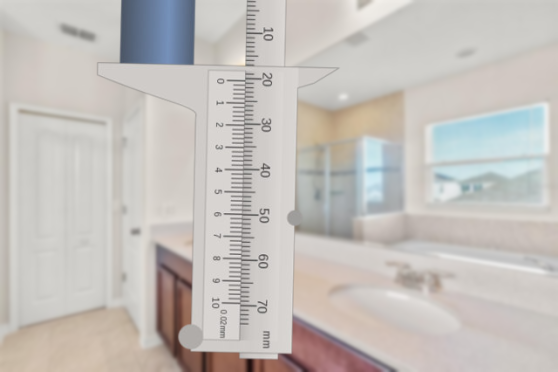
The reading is 20.5 mm
